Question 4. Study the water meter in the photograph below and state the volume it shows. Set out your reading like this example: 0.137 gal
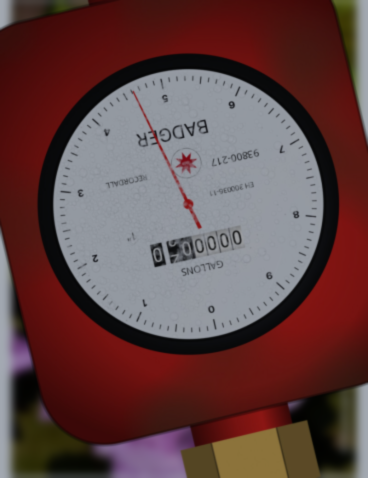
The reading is 24.6 gal
